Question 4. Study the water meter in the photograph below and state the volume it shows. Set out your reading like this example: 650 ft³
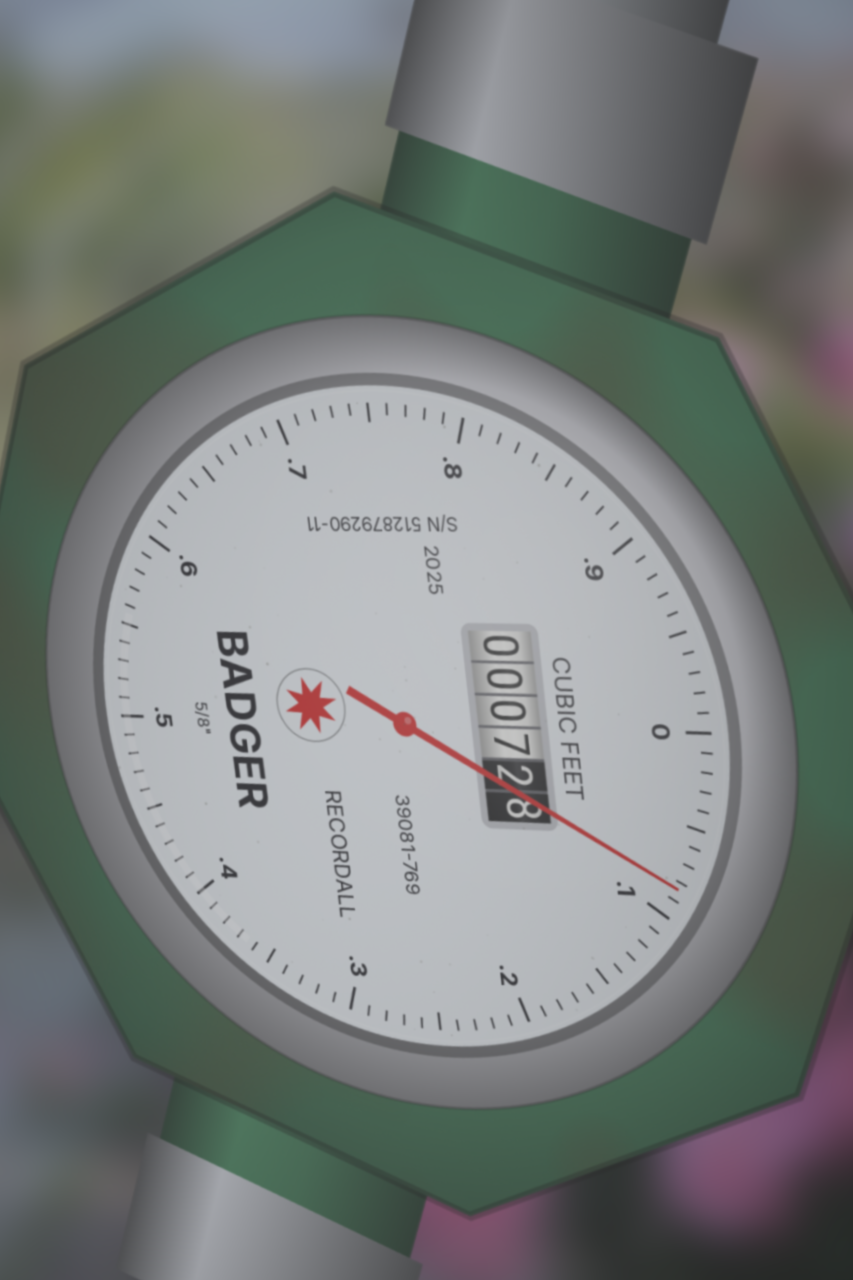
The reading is 728.08 ft³
